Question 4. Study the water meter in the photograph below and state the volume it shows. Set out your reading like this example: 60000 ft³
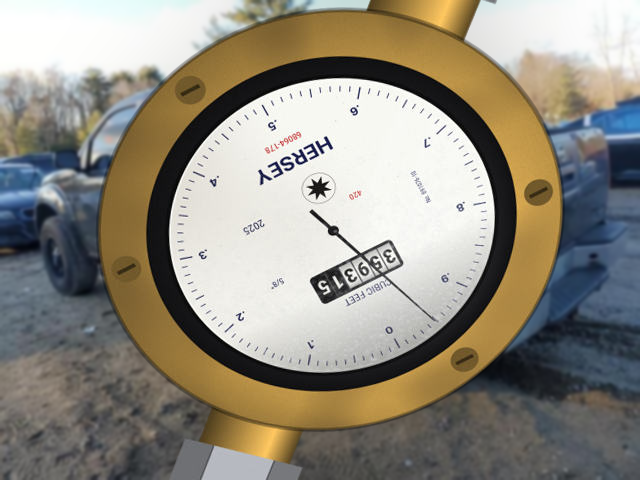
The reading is 359314.95 ft³
